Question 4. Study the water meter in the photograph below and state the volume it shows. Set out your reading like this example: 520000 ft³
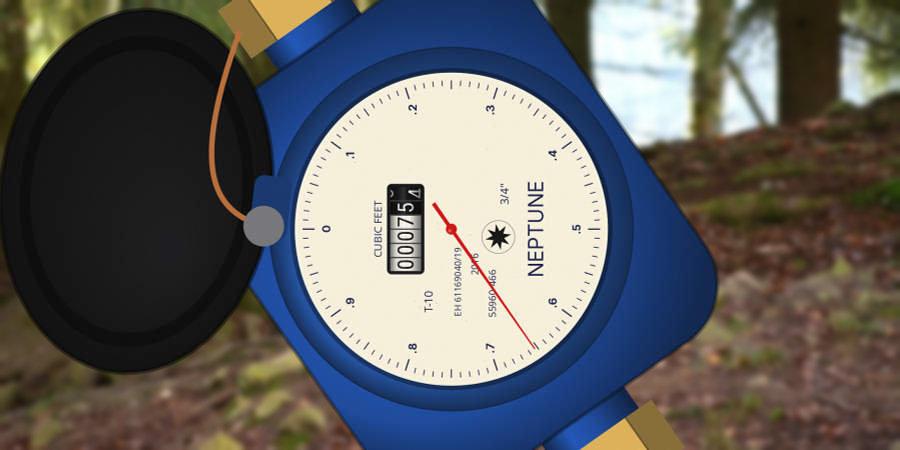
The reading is 753.65 ft³
